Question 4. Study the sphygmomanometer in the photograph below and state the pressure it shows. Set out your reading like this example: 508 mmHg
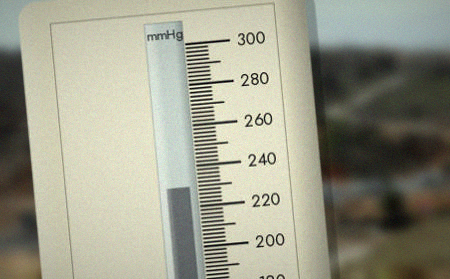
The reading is 230 mmHg
